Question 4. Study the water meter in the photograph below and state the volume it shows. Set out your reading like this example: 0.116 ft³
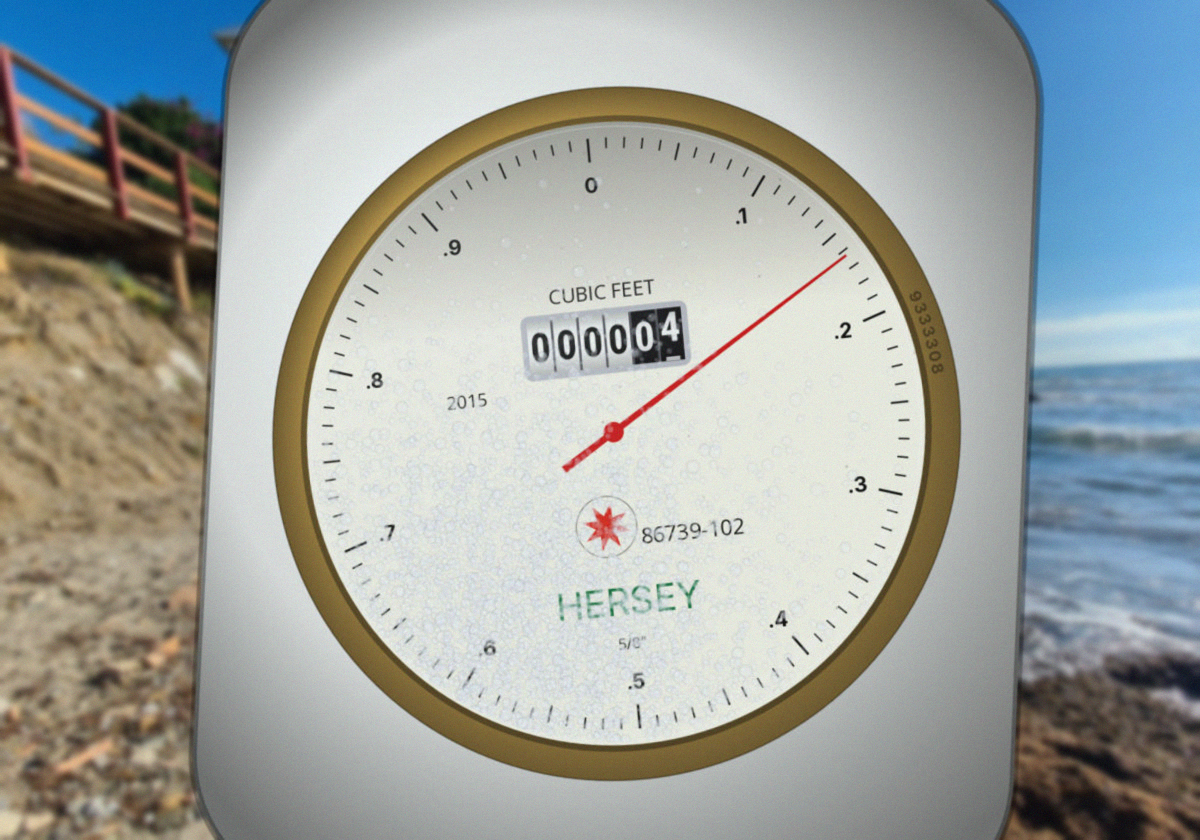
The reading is 4.16 ft³
